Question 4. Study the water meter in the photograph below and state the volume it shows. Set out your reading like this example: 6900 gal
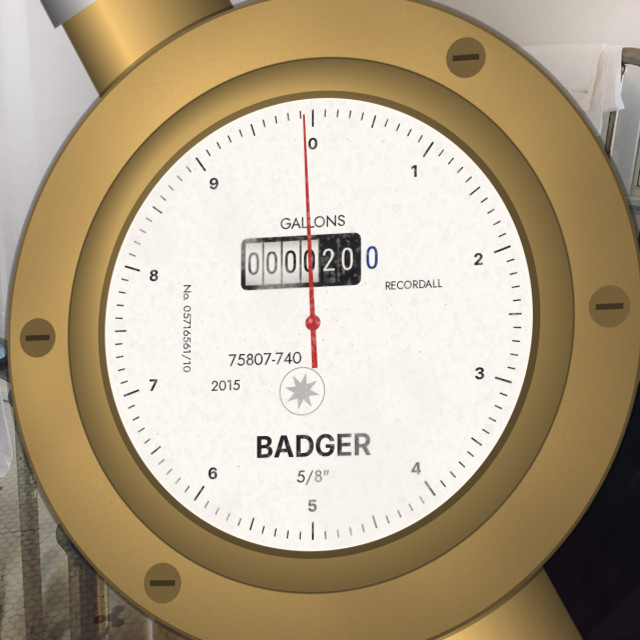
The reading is 199.9 gal
